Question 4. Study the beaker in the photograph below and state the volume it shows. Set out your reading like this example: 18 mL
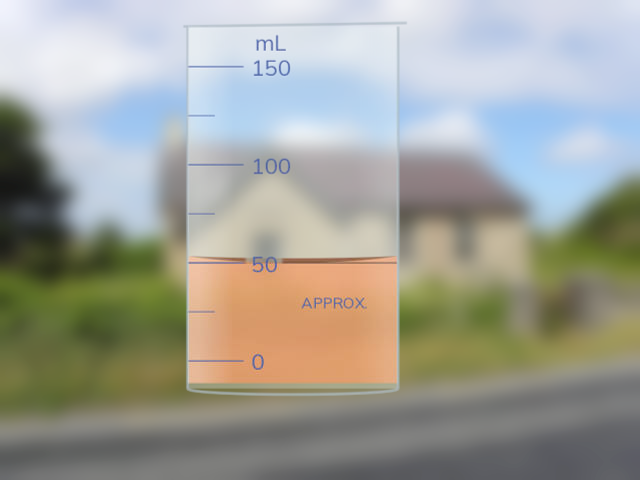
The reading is 50 mL
